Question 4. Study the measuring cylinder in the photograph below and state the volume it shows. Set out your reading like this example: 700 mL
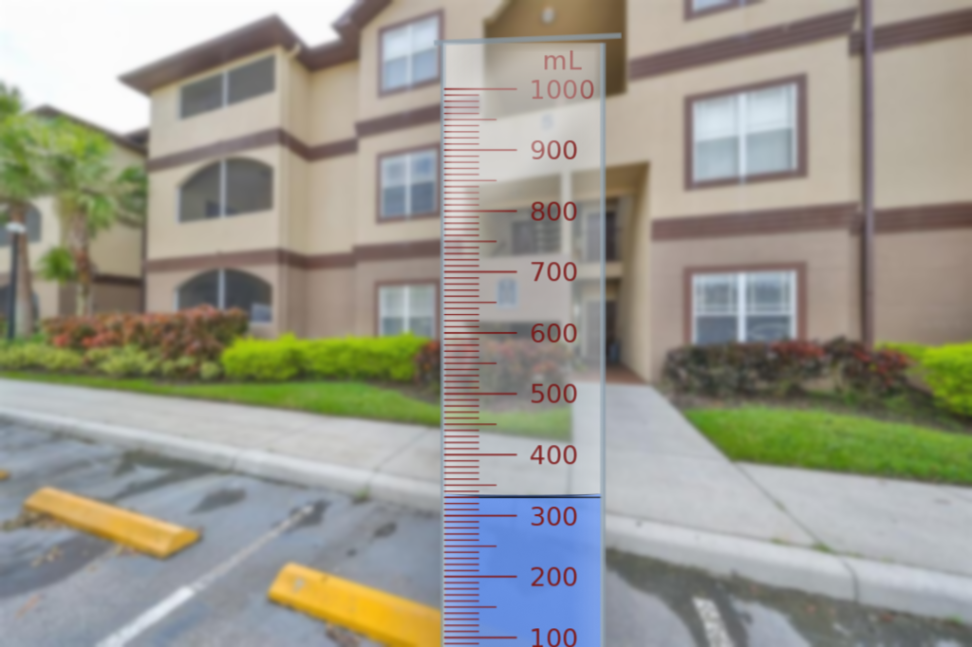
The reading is 330 mL
